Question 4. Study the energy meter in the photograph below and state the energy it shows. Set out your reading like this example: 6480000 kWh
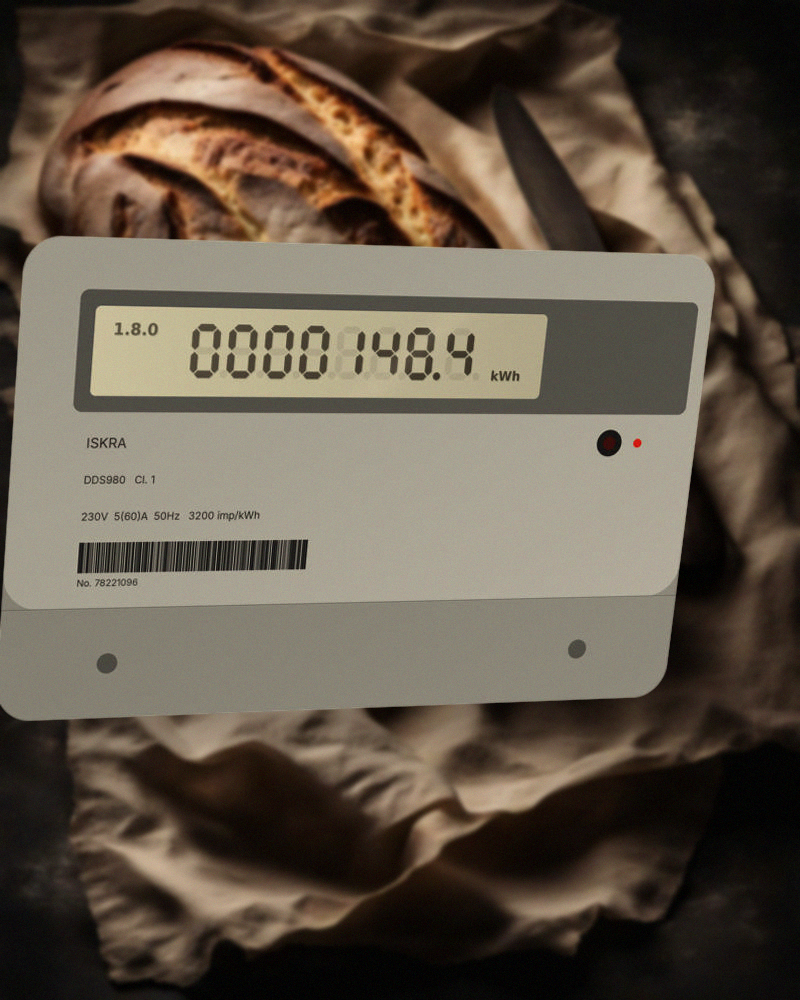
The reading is 148.4 kWh
